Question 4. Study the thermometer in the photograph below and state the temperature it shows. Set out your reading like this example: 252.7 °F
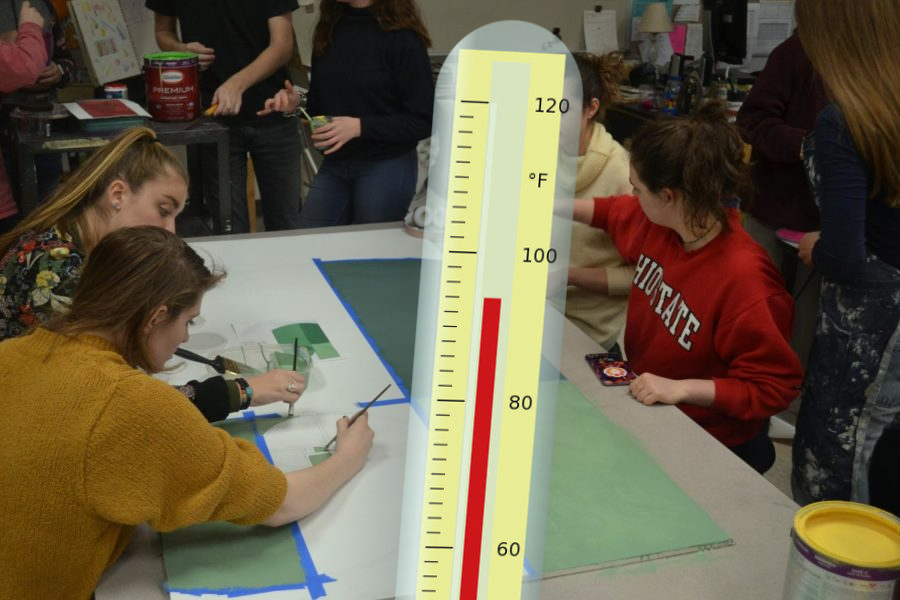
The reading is 94 °F
